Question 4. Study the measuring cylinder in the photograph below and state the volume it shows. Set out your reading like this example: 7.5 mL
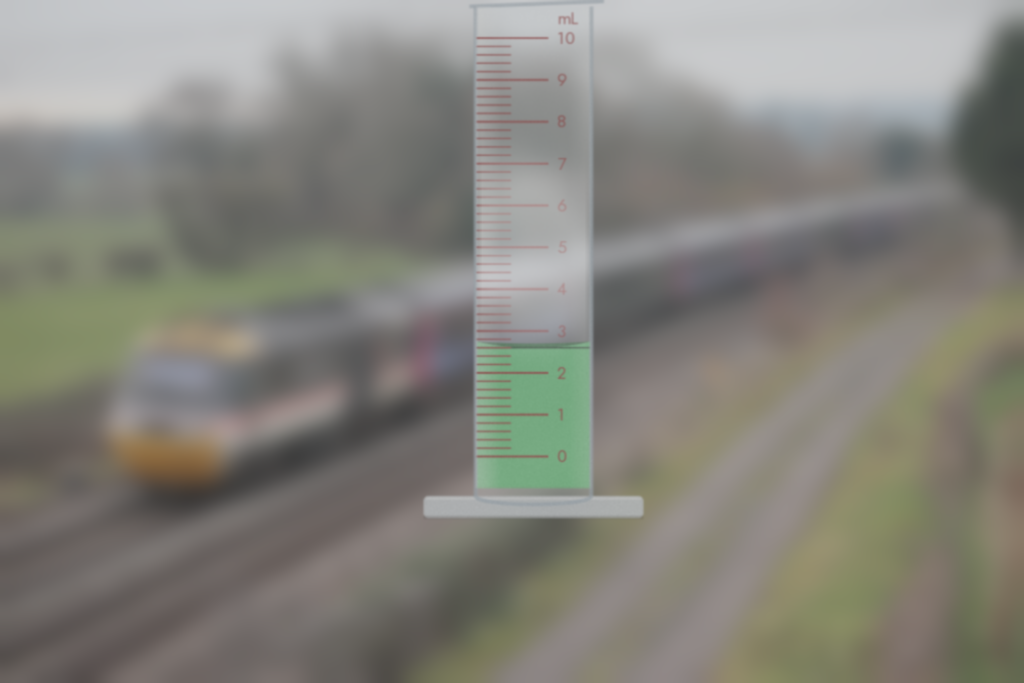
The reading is 2.6 mL
